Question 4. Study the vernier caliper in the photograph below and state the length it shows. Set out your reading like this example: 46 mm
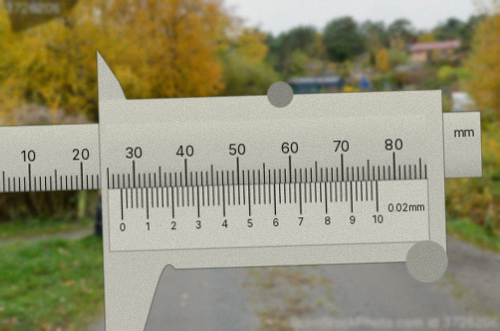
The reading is 27.5 mm
